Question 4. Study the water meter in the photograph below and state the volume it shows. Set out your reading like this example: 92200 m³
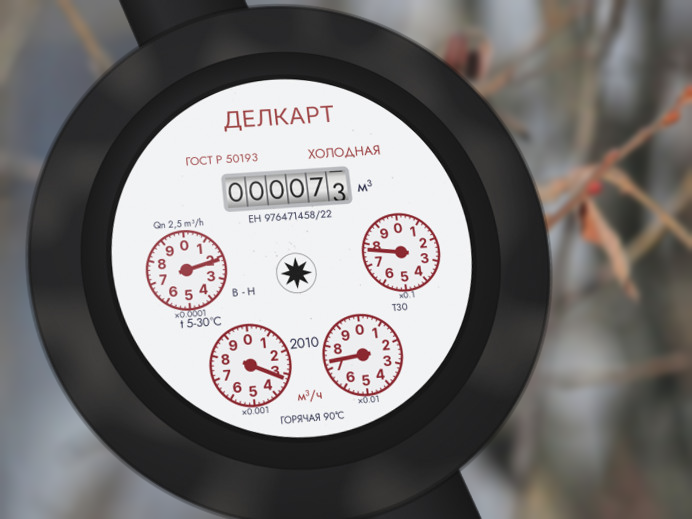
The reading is 72.7732 m³
